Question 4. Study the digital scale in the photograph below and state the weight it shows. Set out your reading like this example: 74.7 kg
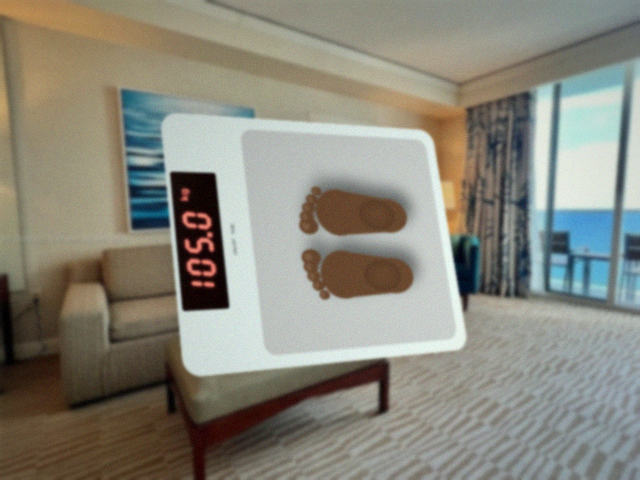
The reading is 105.0 kg
